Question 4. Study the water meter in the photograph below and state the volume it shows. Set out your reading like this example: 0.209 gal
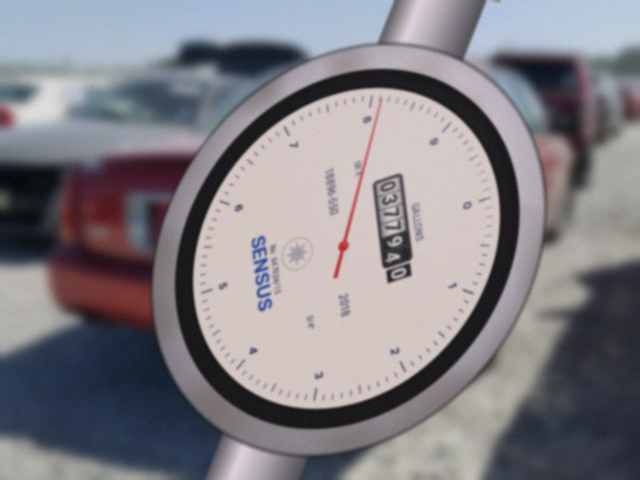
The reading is 377938.1 gal
